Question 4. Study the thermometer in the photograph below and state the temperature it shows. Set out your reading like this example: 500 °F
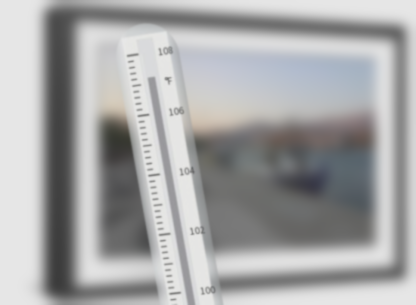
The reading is 107.2 °F
